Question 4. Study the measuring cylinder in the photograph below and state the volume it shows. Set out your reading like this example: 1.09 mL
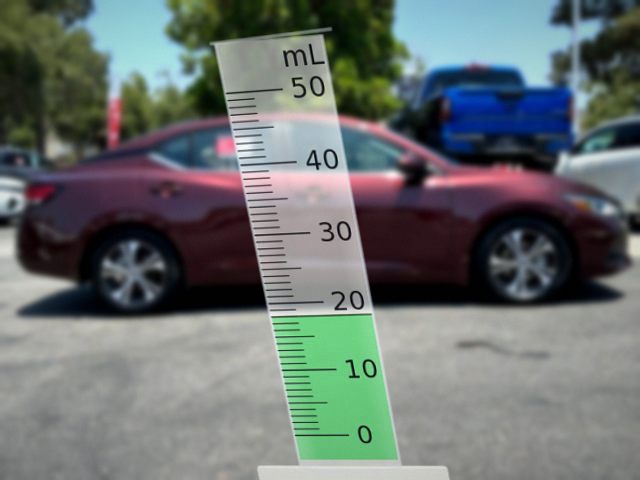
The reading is 18 mL
